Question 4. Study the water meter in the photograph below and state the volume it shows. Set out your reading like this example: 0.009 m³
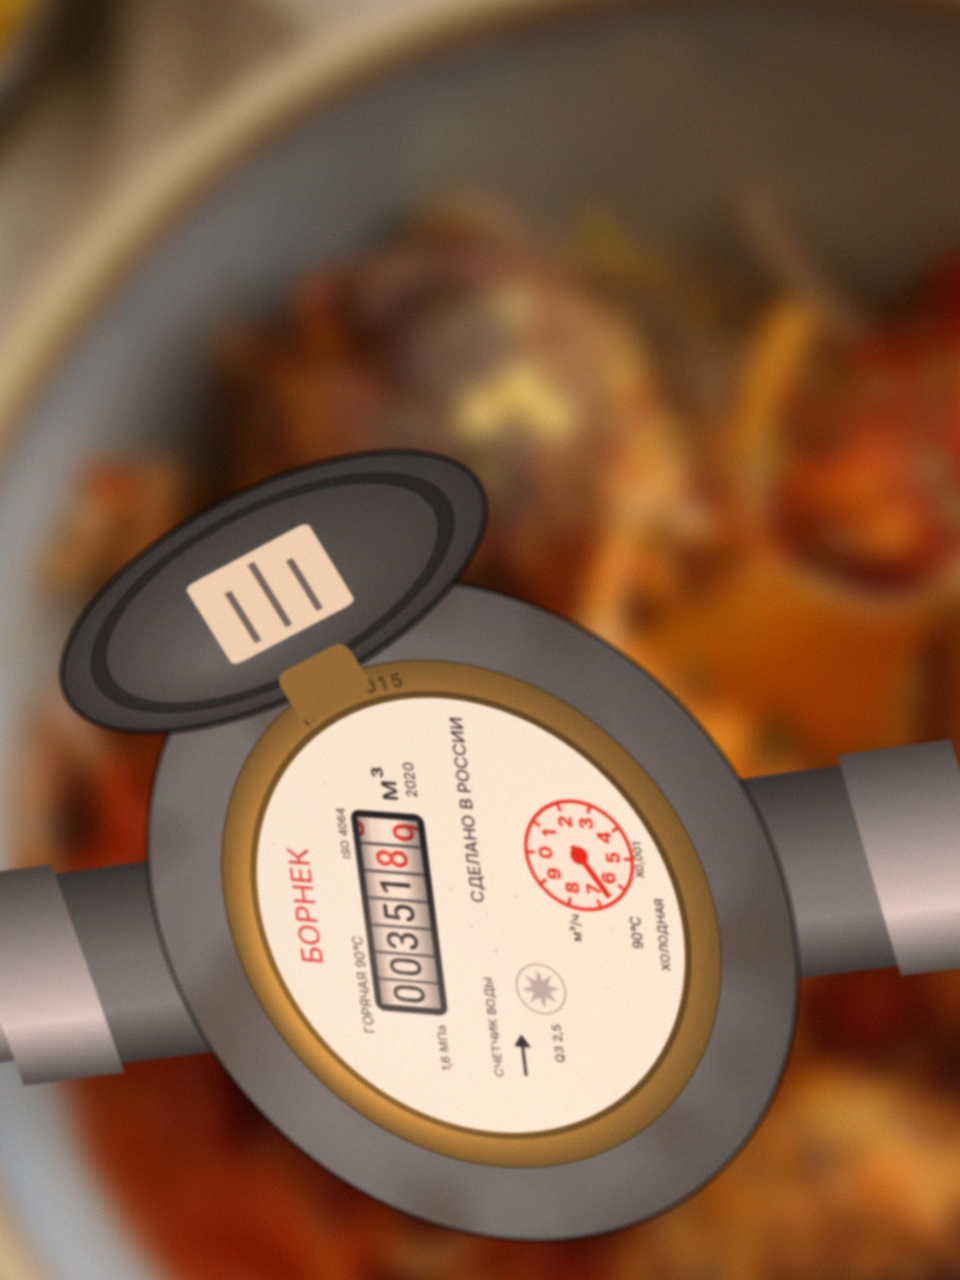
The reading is 351.886 m³
